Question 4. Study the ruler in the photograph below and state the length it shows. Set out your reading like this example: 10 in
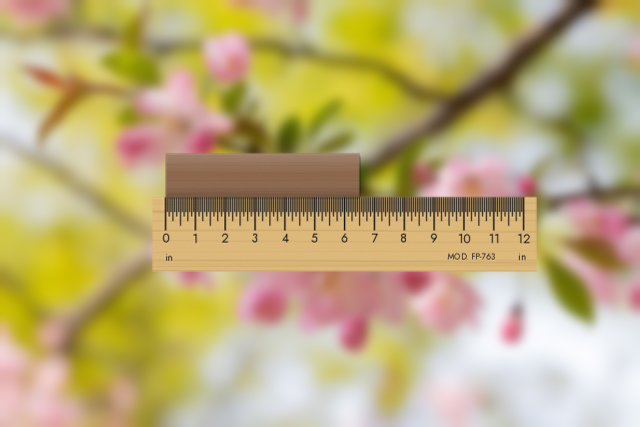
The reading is 6.5 in
